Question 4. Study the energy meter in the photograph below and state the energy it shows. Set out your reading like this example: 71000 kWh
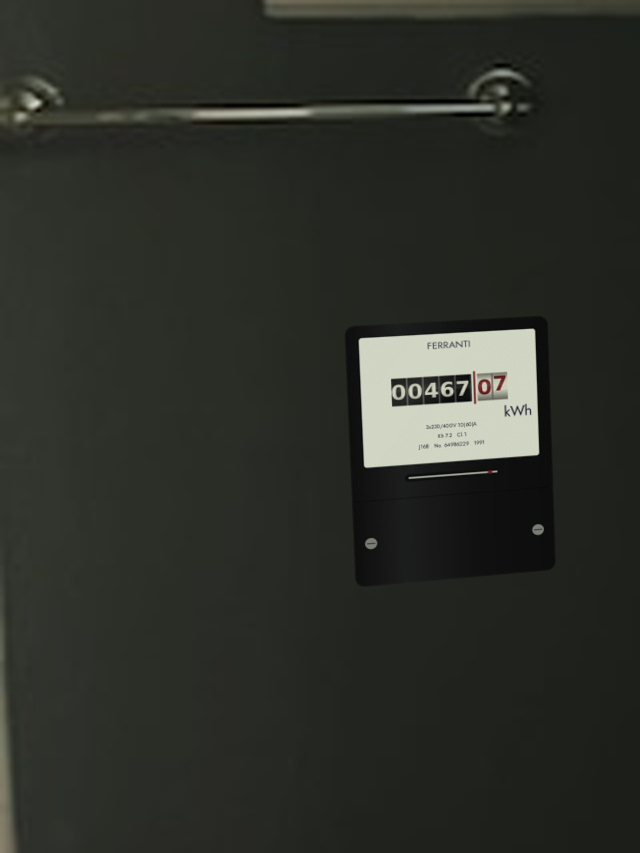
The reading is 467.07 kWh
